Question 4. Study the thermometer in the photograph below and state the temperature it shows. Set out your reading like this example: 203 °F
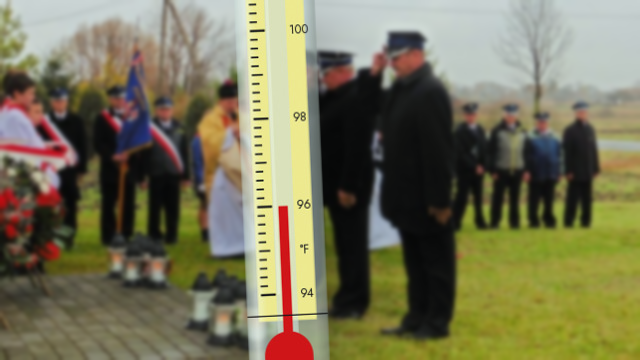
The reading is 96 °F
